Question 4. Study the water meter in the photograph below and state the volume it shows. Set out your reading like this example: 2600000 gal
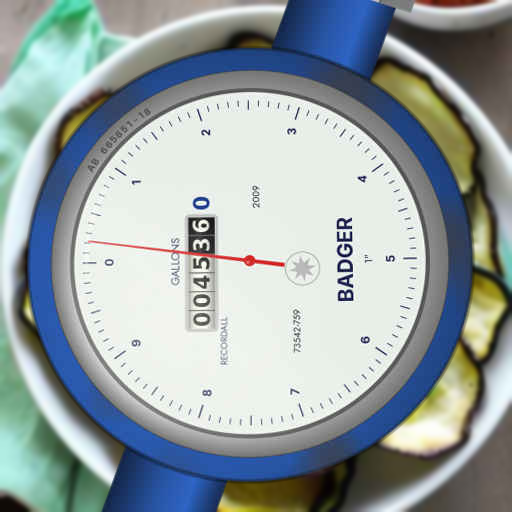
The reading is 45360.2 gal
